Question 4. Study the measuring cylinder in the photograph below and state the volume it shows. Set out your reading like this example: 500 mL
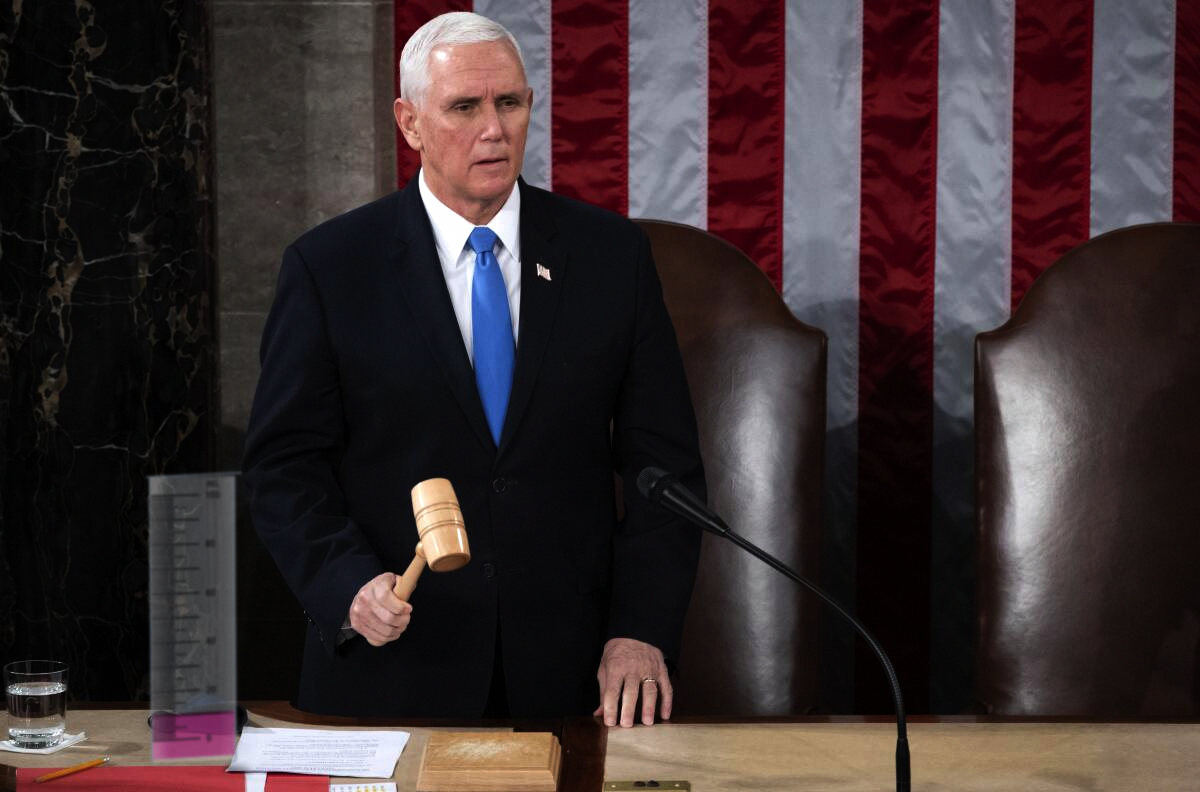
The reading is 10 mL
